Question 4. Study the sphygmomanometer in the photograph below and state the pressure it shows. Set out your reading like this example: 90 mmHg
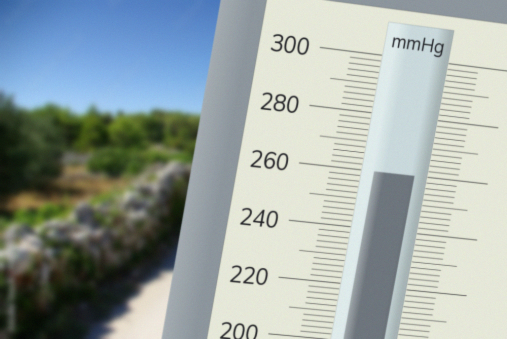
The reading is 260 mmHg
